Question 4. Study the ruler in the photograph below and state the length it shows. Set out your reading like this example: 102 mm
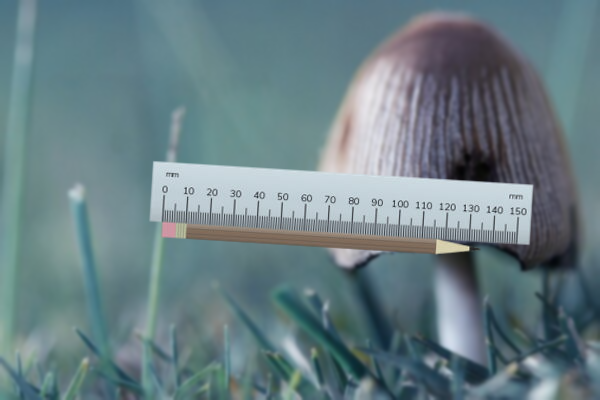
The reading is 135 mm
